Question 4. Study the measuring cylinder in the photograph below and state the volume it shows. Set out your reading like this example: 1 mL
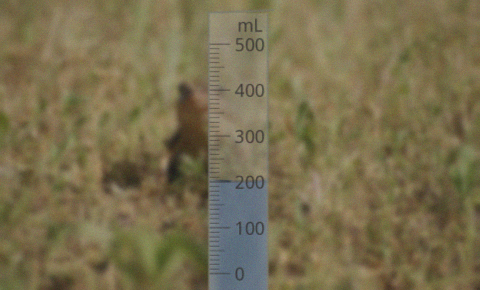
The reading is 200 mL
